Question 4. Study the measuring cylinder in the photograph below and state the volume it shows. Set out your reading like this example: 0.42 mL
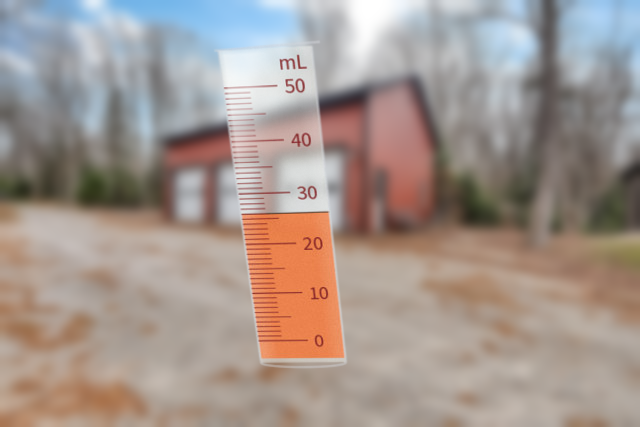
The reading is 26 mL
